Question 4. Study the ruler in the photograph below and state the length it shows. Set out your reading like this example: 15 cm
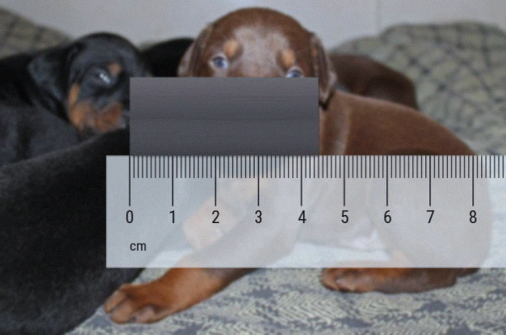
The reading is 4.4 cm
